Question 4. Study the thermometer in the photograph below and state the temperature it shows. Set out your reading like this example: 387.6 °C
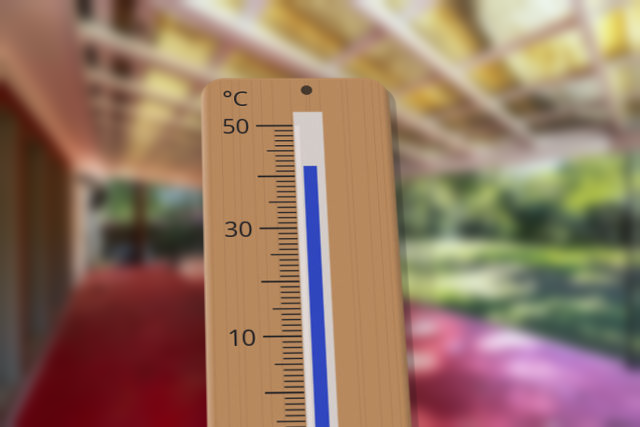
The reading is 42 °C
